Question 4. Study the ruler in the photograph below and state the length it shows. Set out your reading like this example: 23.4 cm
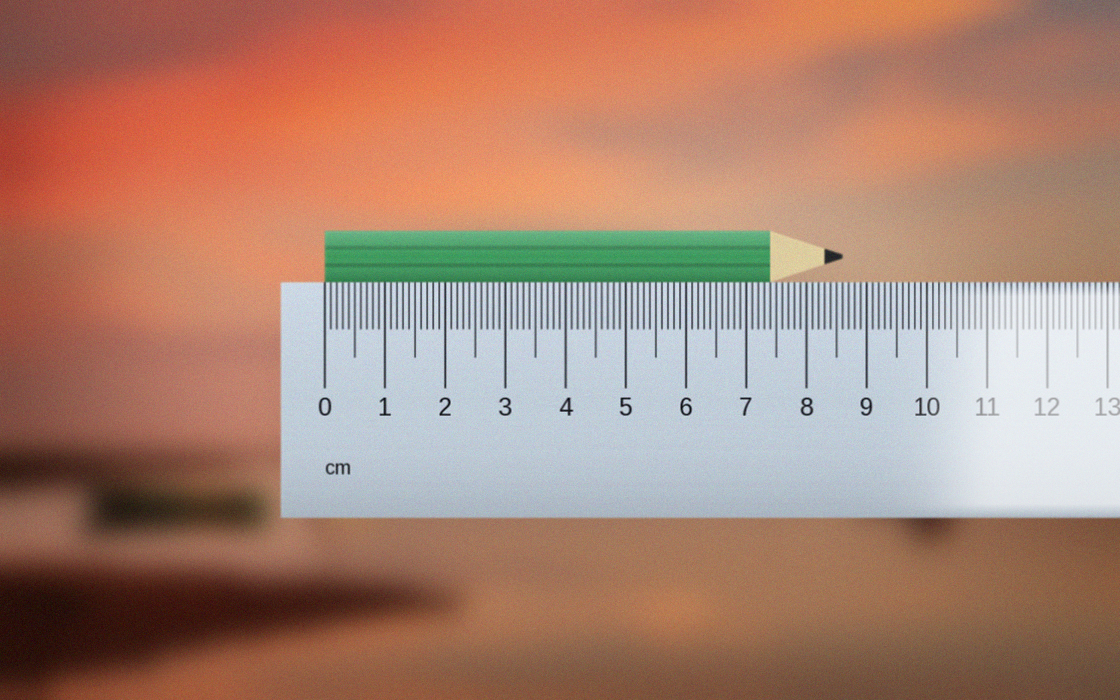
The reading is 8.6 cm
